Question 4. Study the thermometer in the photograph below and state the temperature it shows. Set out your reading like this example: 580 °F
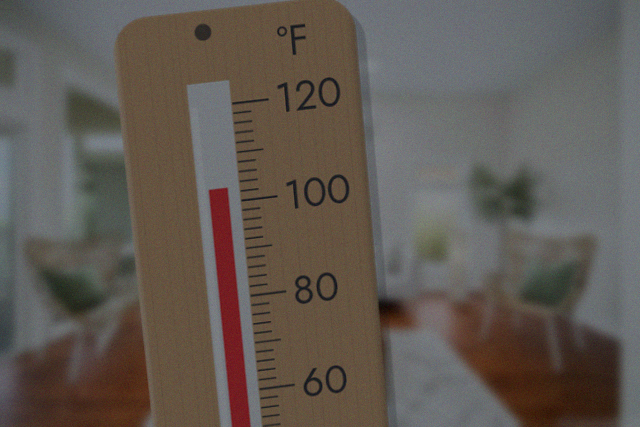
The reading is 103 °F
